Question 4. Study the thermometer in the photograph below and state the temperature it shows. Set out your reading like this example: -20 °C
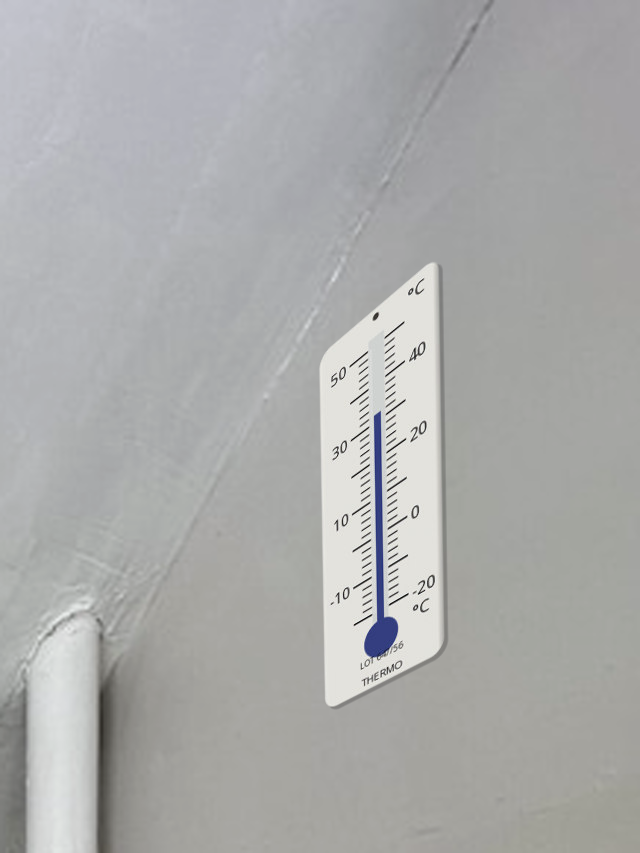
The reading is 32 °C
